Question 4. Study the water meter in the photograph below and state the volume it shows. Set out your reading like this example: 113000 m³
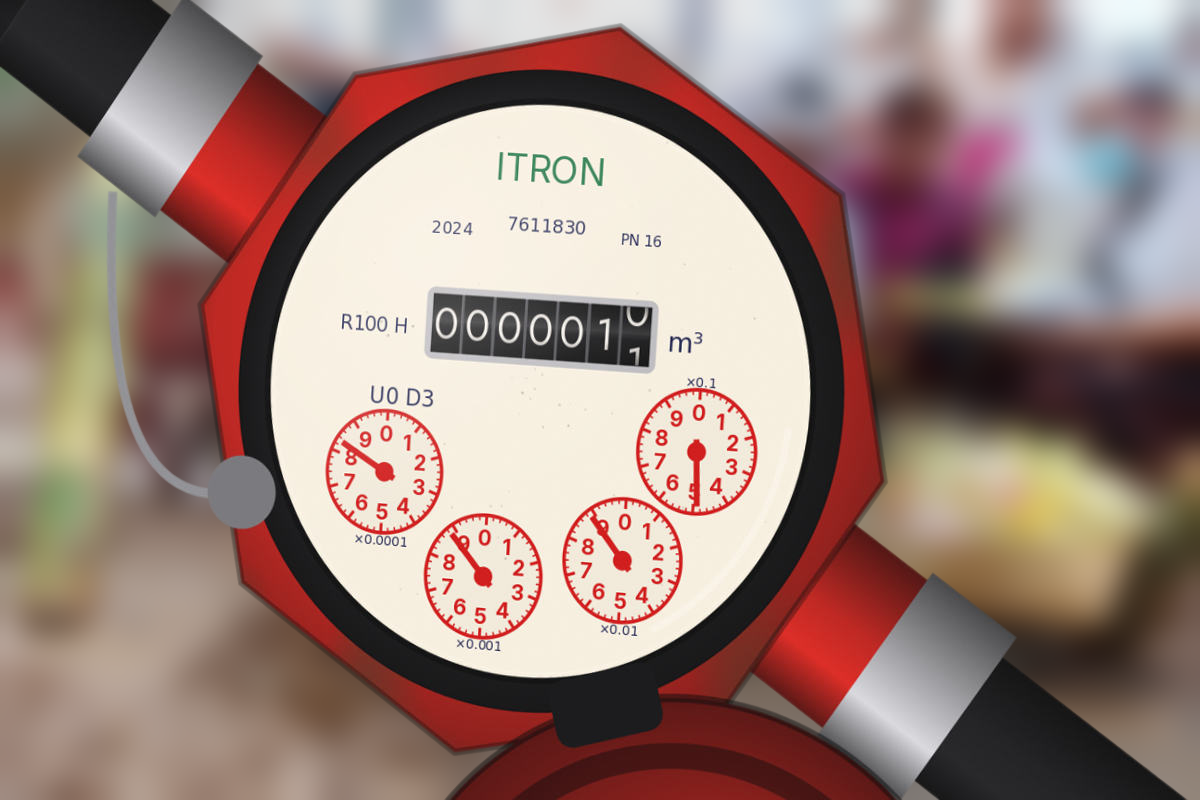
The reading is 10.4888 m³
